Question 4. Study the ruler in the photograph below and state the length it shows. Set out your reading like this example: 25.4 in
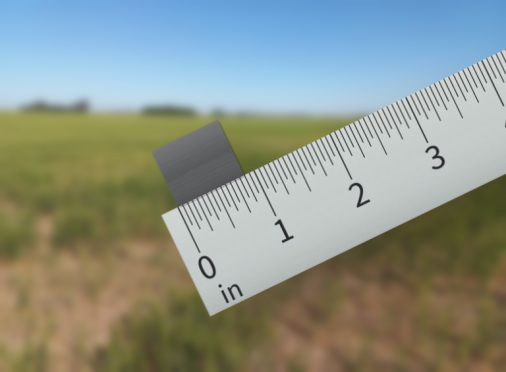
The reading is 0.875 in
